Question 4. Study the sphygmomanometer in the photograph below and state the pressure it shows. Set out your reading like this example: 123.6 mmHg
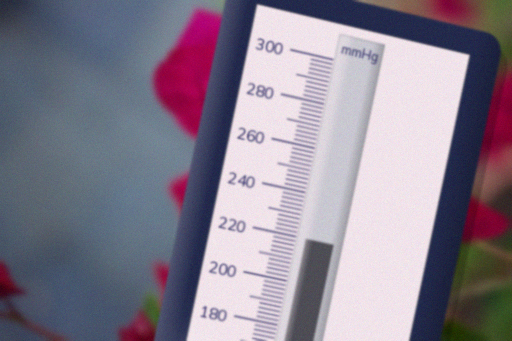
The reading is 220 mmHg
